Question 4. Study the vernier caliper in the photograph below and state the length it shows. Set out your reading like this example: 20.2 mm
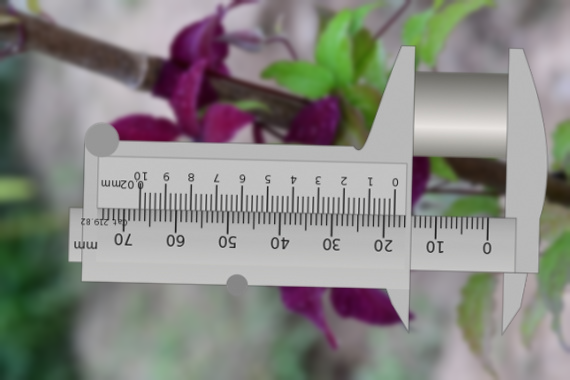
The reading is 18.0 mm
